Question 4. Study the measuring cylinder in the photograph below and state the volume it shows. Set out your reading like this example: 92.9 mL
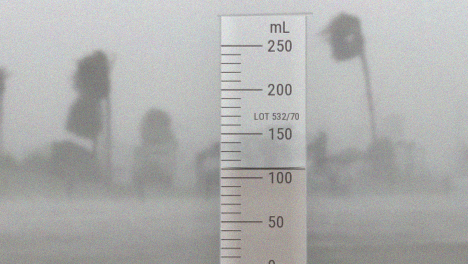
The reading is 110 mL
